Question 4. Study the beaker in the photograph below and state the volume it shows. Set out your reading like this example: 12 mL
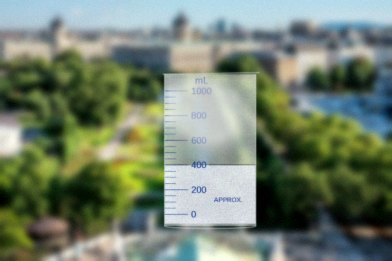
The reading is 400 mL
